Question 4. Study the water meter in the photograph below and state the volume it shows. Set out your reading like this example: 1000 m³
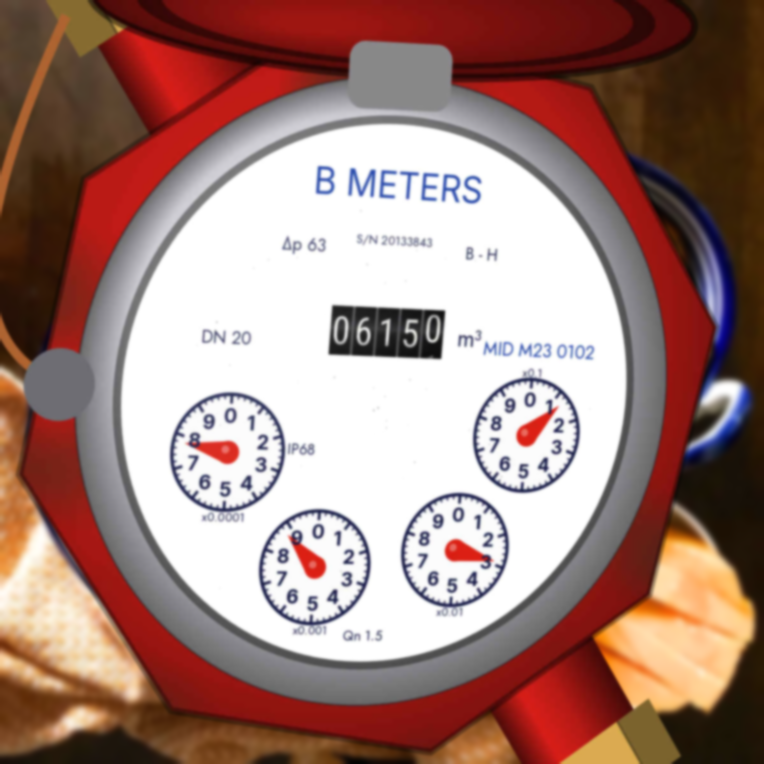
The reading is 6150.1287 m³
